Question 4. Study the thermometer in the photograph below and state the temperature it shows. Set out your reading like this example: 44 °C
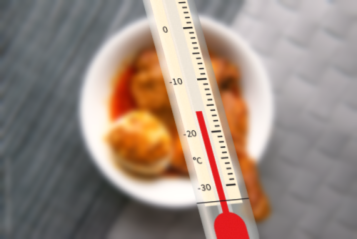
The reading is -16 °C
